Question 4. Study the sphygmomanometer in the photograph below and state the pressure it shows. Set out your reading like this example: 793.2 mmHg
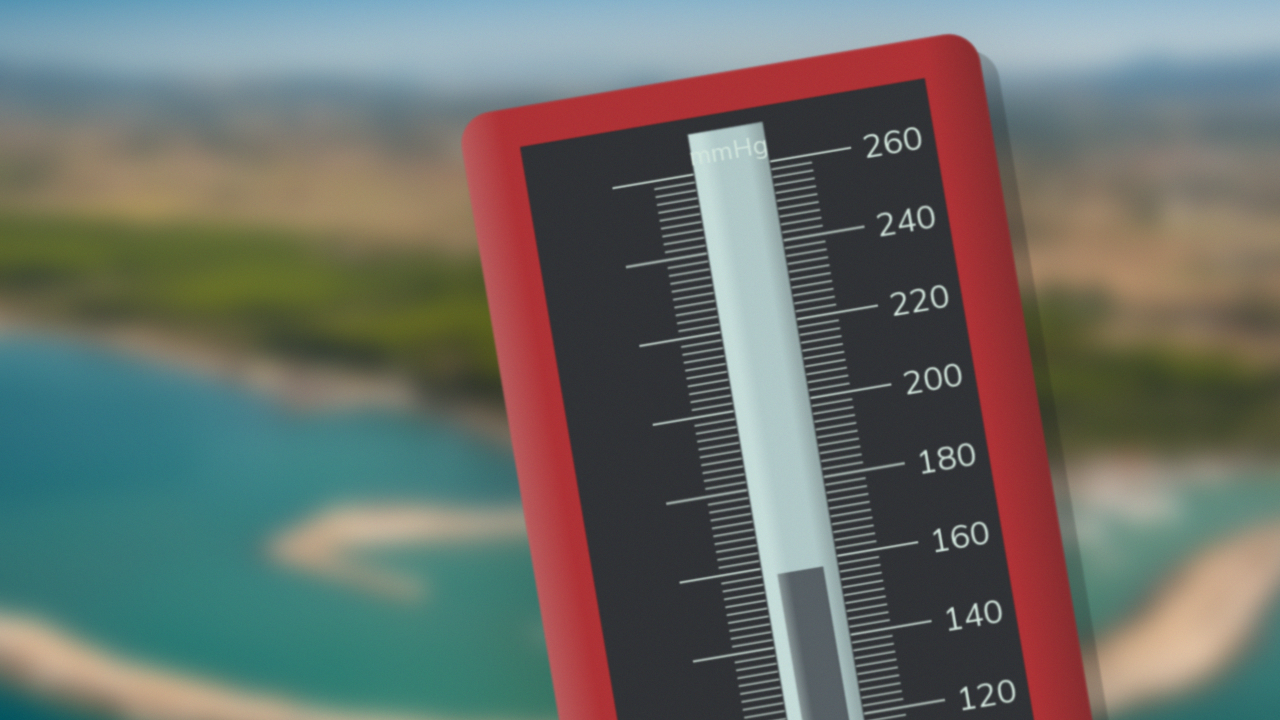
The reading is 158 mmHg
